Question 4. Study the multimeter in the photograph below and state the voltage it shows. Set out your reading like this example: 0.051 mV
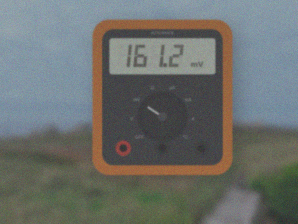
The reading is 161.2 mV
